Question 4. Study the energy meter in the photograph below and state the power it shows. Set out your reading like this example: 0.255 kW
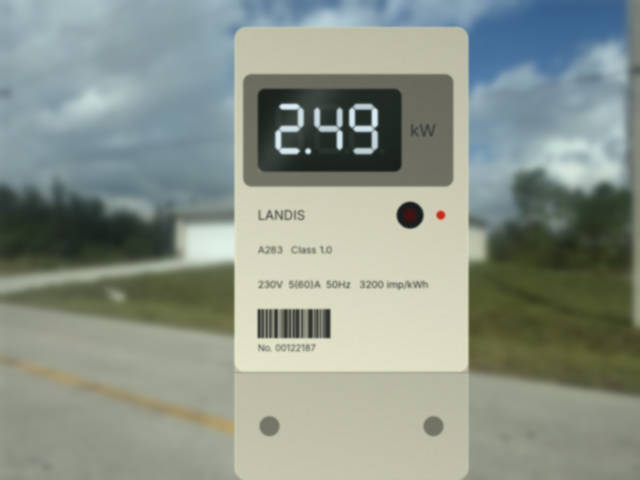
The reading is 2.49 kW
